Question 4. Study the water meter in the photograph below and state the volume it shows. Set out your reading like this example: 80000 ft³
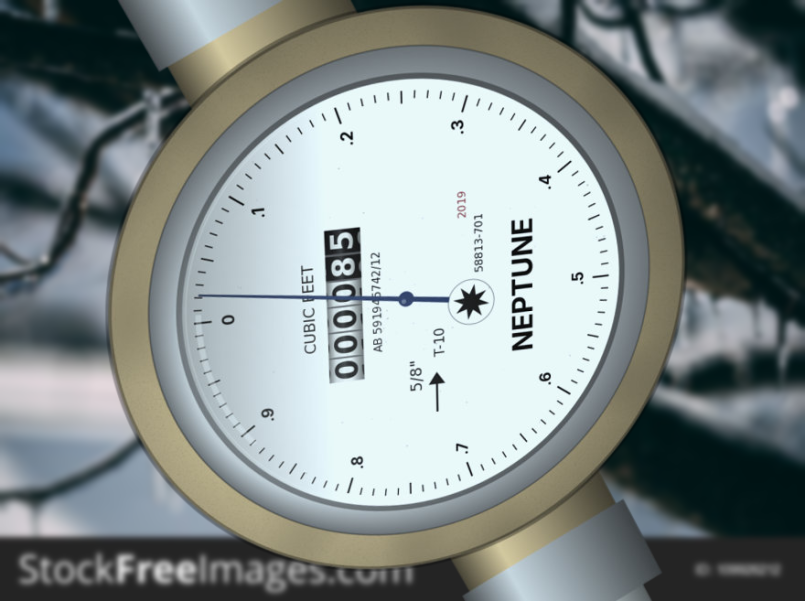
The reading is 85.02 ft³
